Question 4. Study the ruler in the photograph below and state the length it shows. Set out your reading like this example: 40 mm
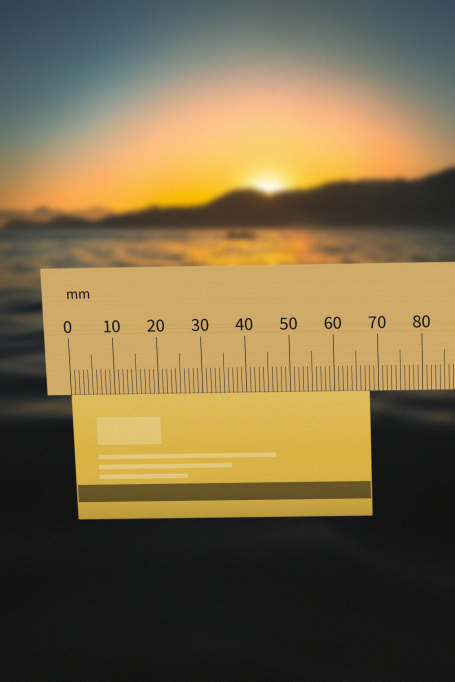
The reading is 68 mm
